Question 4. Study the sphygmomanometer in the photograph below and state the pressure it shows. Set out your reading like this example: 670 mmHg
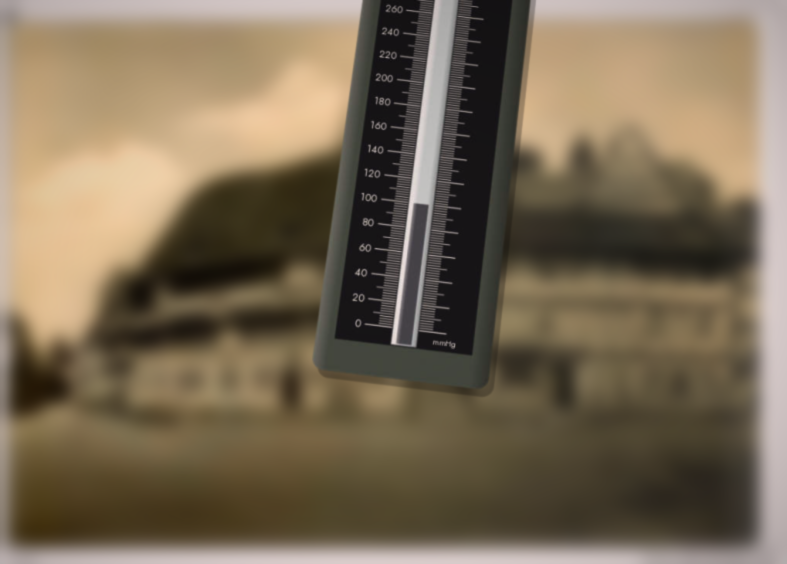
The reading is 100 mmHg
